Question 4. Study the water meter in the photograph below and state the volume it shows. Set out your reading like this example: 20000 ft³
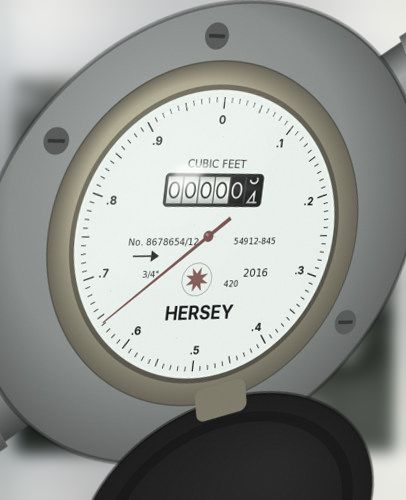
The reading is 3.64 ft³
